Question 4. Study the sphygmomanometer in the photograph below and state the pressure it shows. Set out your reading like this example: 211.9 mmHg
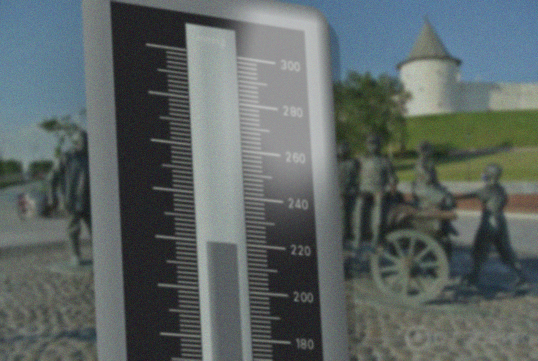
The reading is 220 mmHg
